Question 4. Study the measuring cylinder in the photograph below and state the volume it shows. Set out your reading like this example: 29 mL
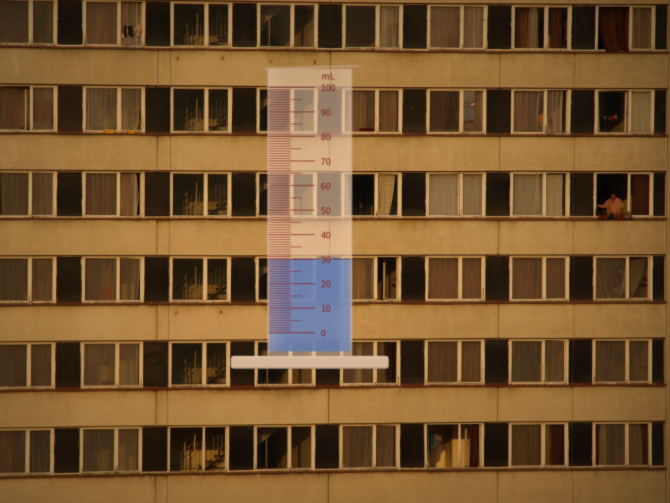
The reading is 30 mL
